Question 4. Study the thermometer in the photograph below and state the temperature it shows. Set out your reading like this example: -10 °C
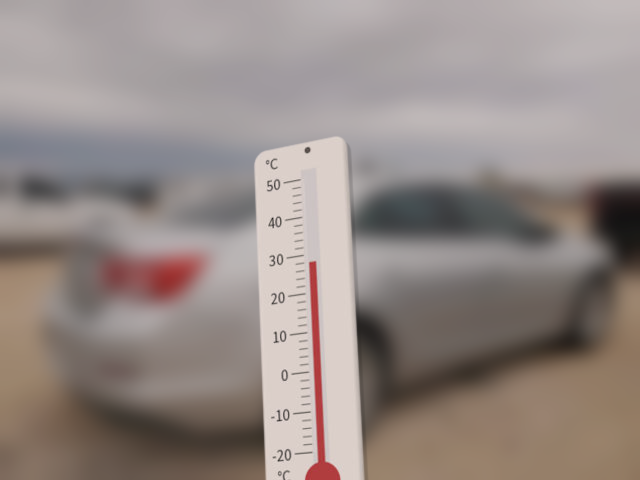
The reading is 28 °C
